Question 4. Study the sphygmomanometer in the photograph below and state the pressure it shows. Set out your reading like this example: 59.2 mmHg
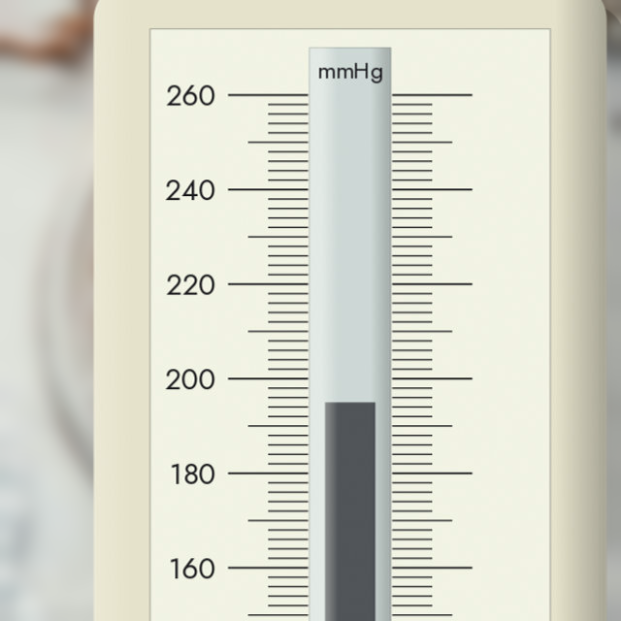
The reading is 195 mmHg
